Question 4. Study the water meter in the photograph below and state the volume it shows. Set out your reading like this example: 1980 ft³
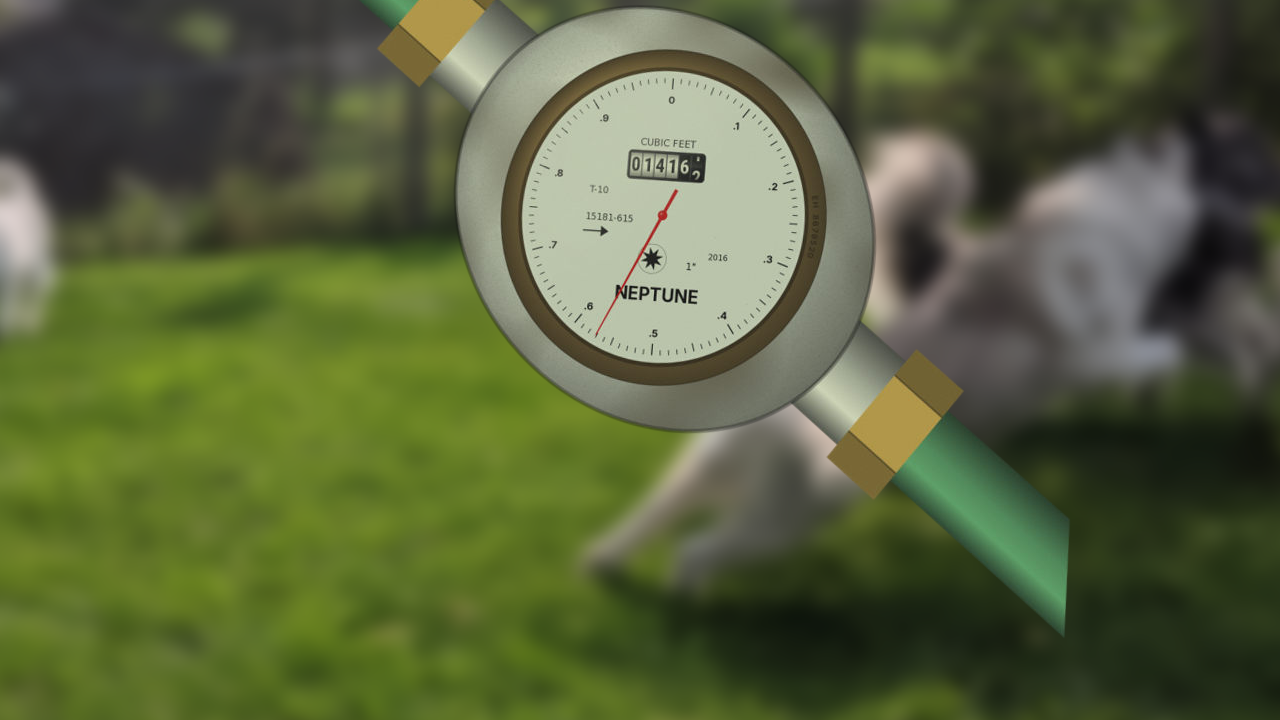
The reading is 14161.57 ft³
